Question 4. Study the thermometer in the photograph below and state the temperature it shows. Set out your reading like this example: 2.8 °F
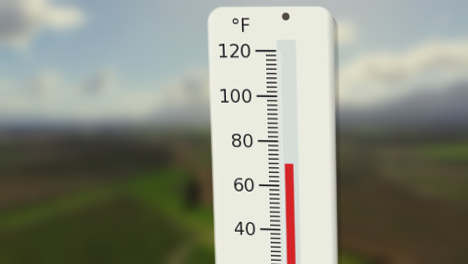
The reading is 70 °F
